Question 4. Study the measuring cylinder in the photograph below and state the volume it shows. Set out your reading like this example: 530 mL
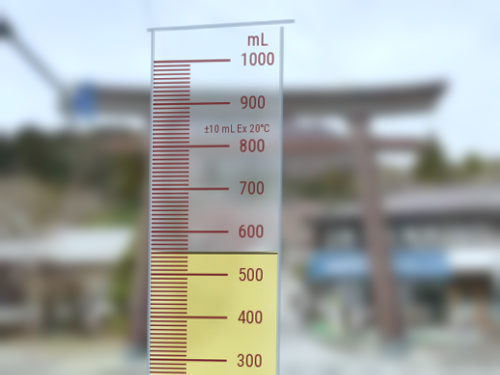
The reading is 550 mL
